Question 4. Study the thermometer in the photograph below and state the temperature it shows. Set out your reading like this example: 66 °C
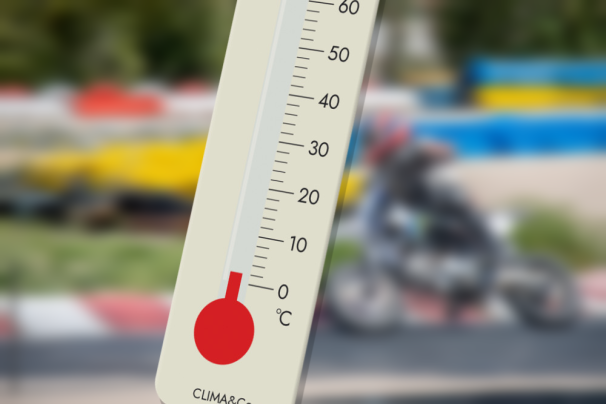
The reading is 2 °C
